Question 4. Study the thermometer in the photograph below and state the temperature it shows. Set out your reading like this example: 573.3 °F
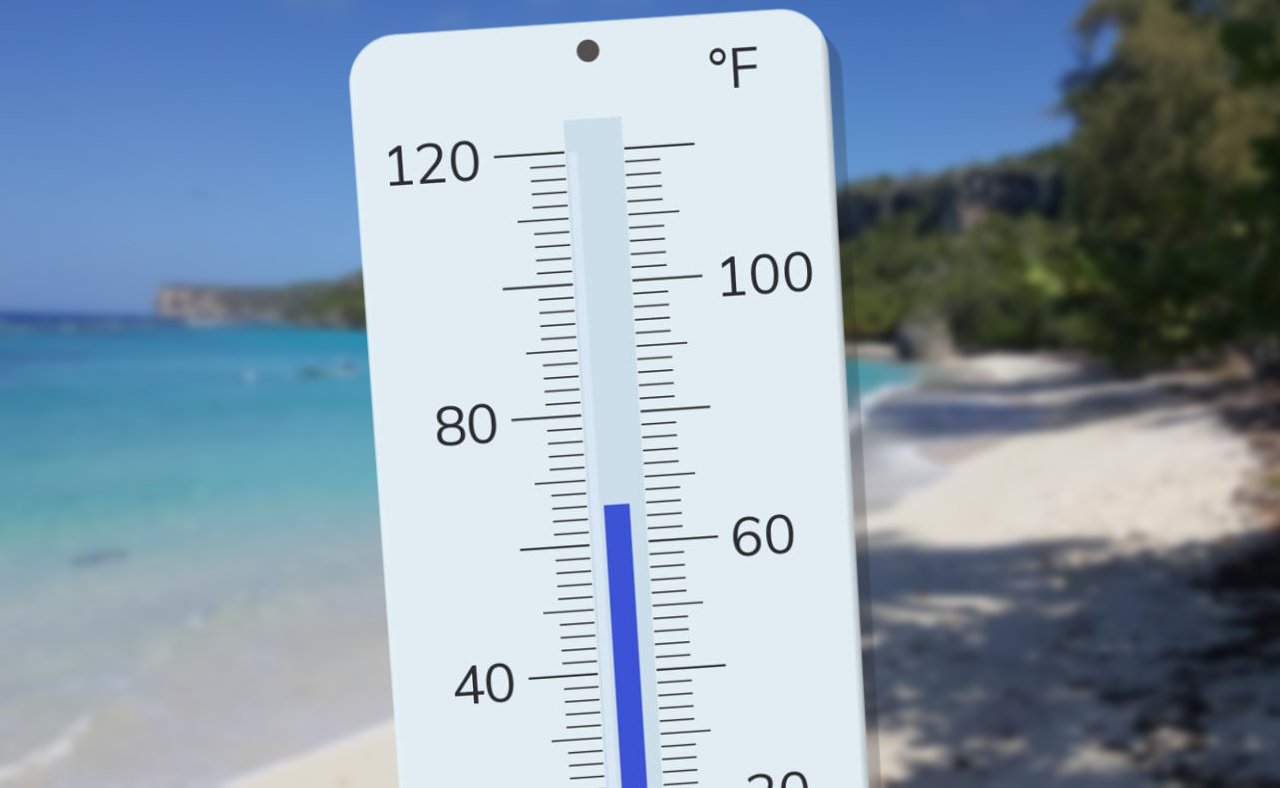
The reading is 66 °F
